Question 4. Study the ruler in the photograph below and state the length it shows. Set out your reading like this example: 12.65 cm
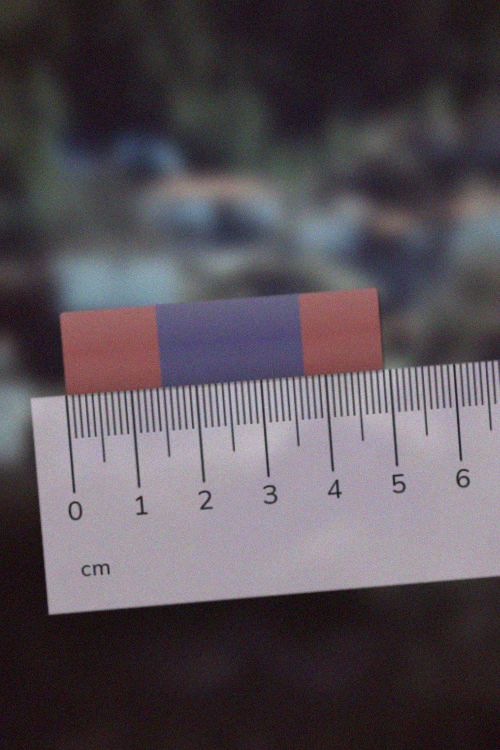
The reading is 4.9 cm
